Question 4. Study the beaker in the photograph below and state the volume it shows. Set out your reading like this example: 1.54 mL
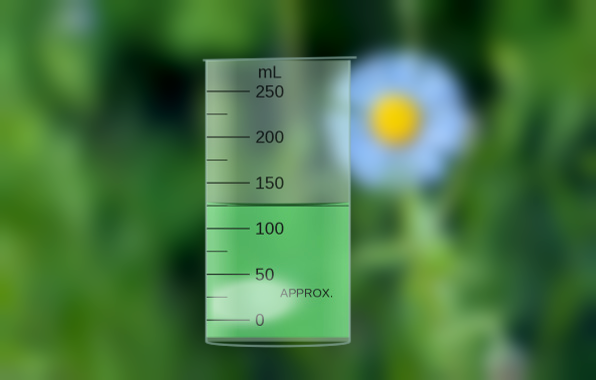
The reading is 125 mL
